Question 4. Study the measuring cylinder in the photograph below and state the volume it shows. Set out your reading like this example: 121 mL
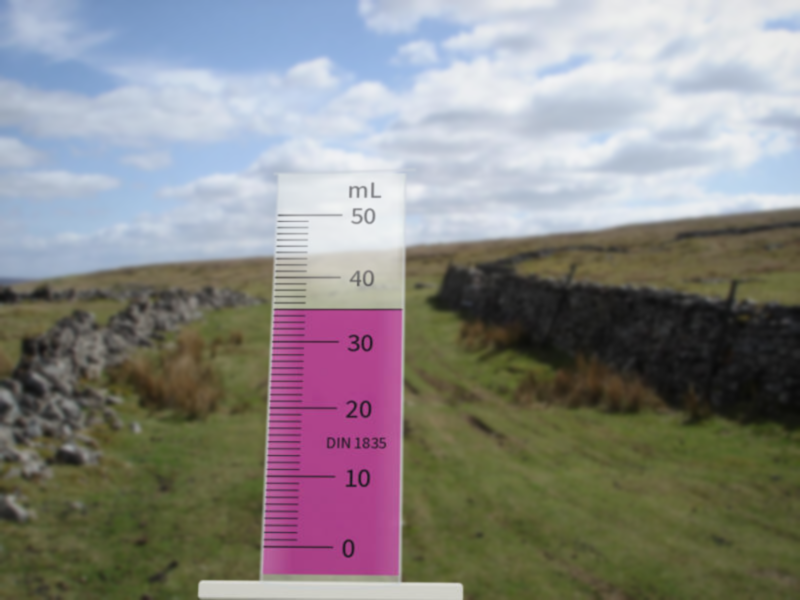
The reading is 35 mL
